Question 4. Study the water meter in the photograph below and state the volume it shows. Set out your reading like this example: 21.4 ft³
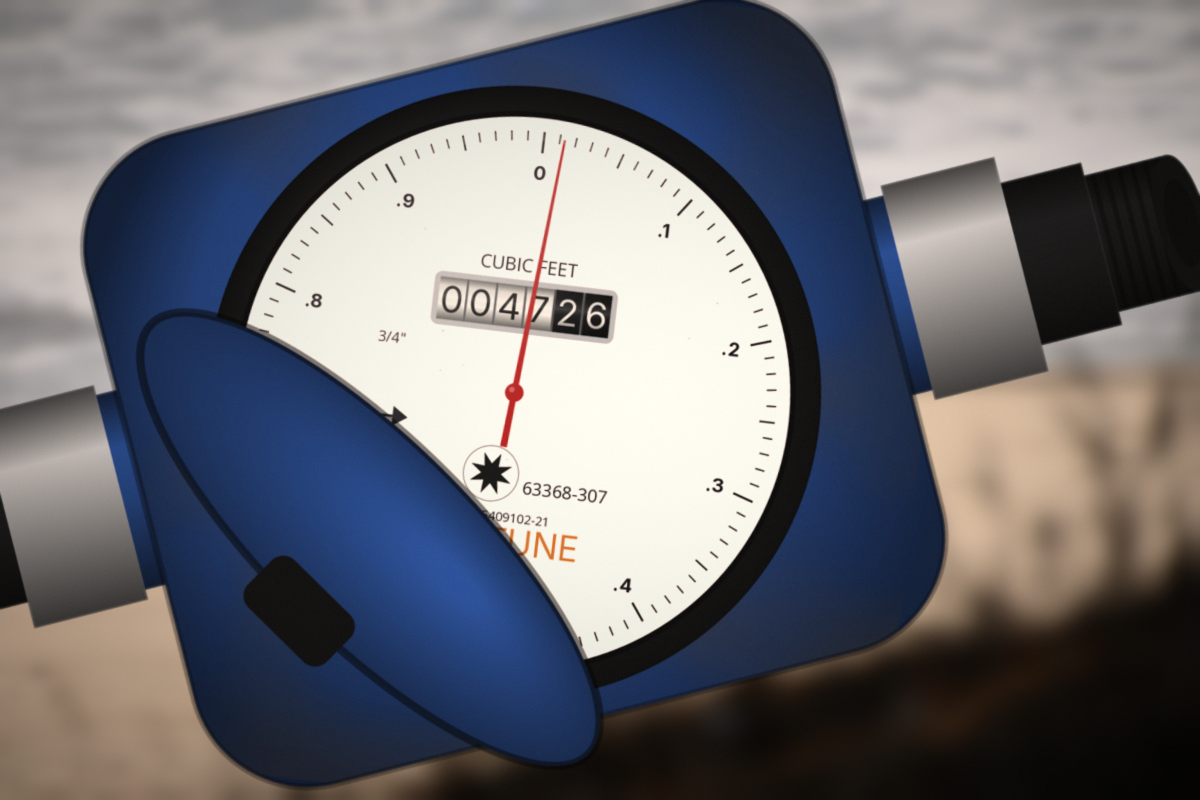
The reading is 4726.01 ft³
